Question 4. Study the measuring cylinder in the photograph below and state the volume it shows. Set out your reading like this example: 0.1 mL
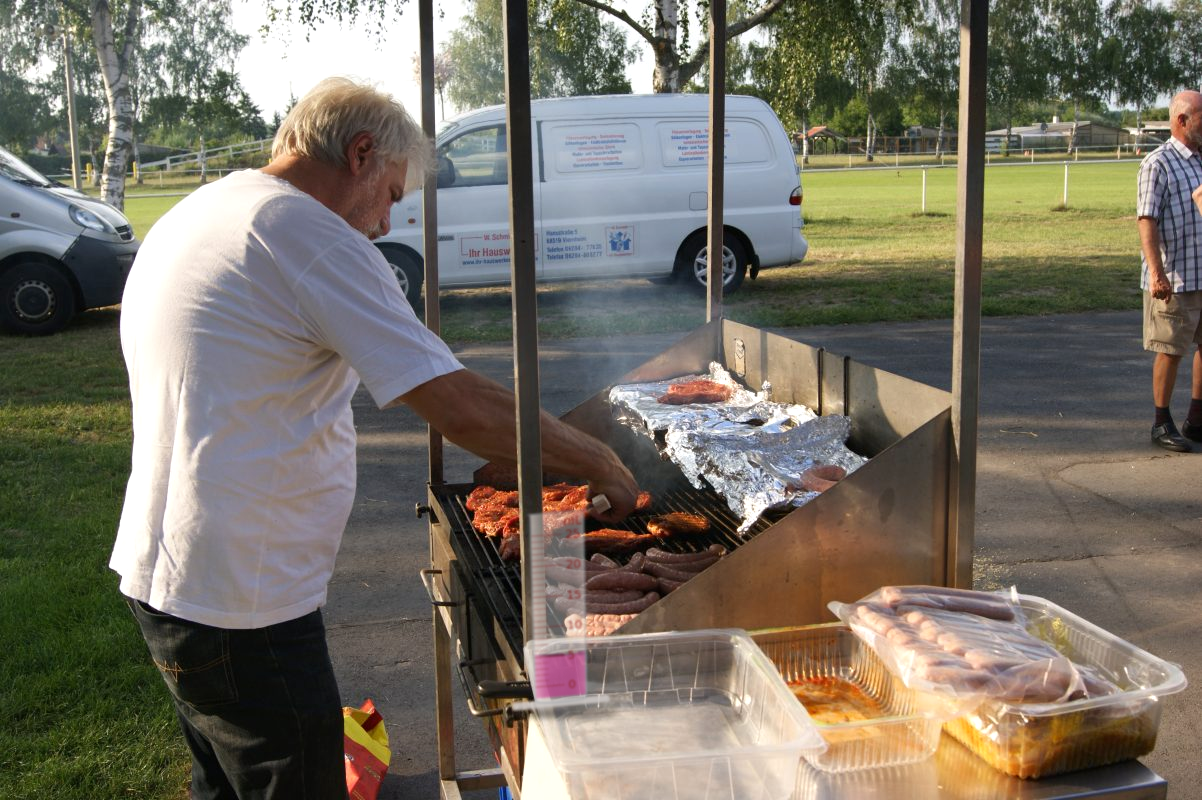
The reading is 5 mL
